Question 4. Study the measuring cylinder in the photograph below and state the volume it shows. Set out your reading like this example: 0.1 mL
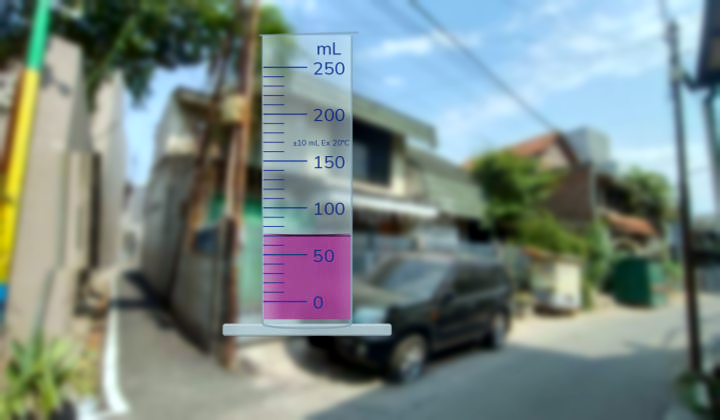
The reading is 70 mL
